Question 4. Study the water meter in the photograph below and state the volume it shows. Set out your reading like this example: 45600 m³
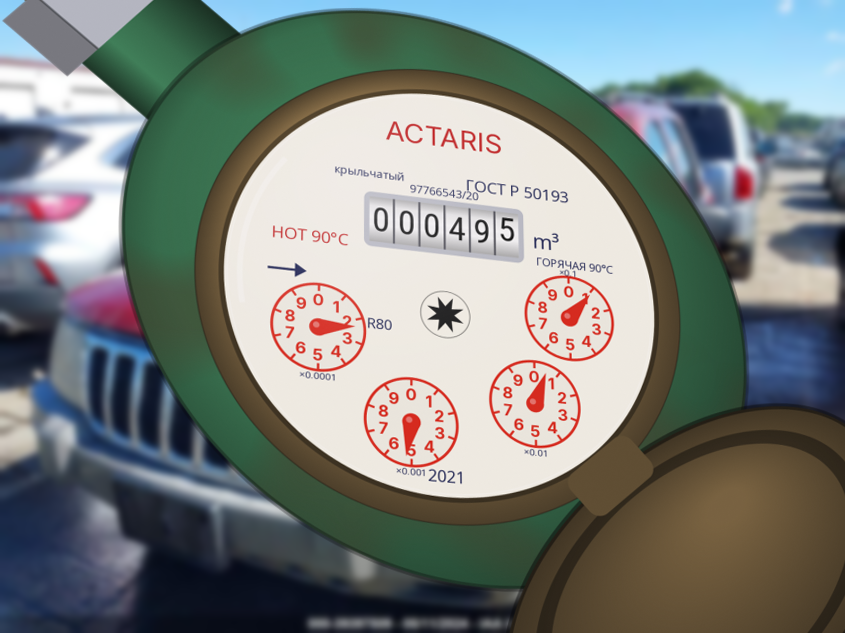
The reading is 495.1052 m³
